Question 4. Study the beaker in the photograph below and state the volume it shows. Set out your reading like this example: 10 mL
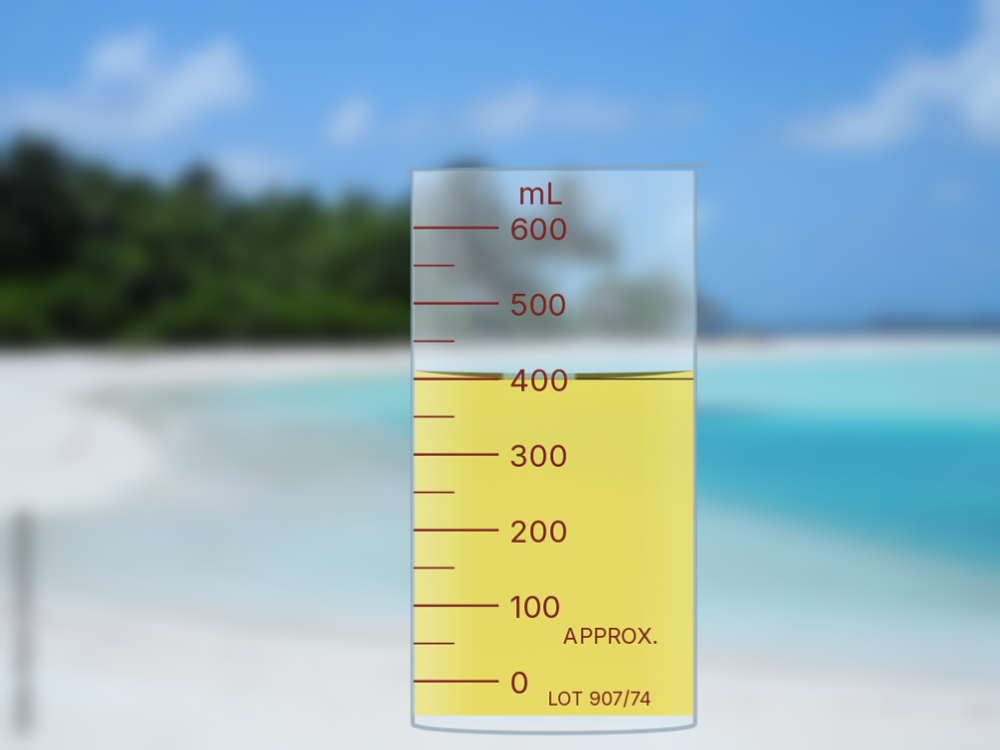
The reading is 400 mL
